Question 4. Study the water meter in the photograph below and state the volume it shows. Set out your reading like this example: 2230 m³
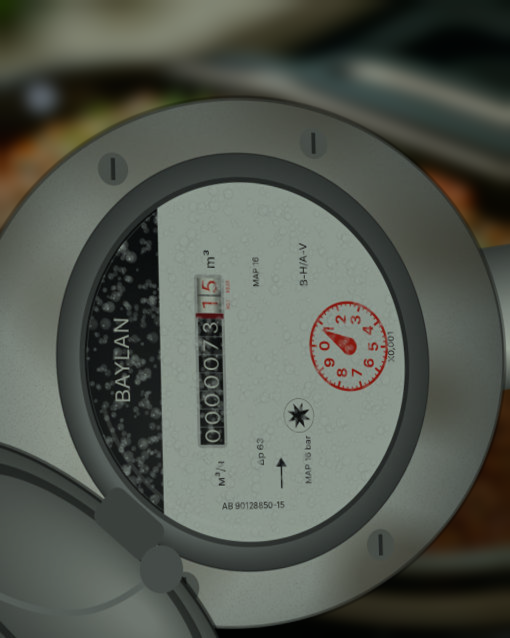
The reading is 73.150 m³
